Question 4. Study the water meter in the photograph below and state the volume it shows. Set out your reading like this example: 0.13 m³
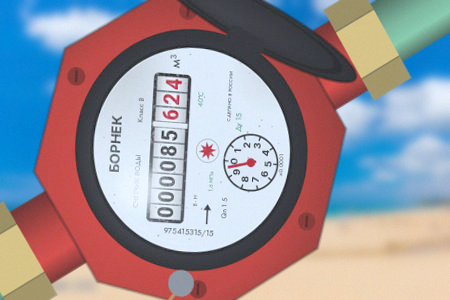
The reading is 85.6239 m³
